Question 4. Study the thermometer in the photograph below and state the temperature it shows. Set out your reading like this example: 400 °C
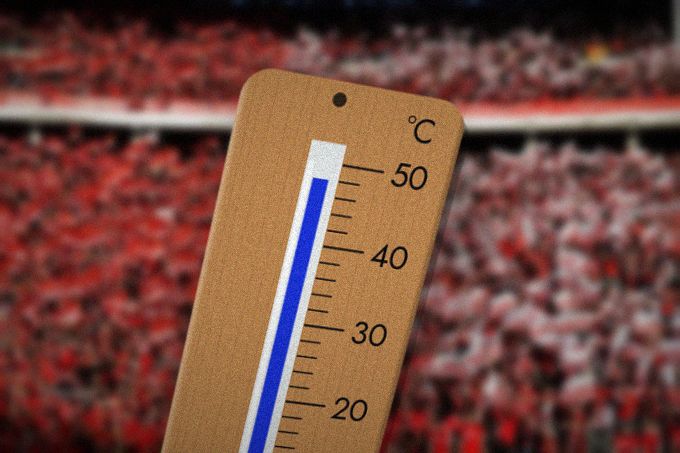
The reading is 48 °C
